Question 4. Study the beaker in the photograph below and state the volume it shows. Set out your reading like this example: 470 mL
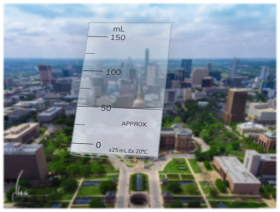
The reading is 50 mL
